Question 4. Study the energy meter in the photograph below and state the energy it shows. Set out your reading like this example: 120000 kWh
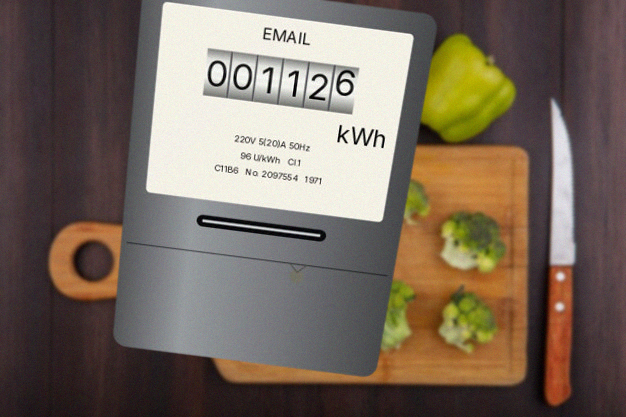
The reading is 1126 kWh
